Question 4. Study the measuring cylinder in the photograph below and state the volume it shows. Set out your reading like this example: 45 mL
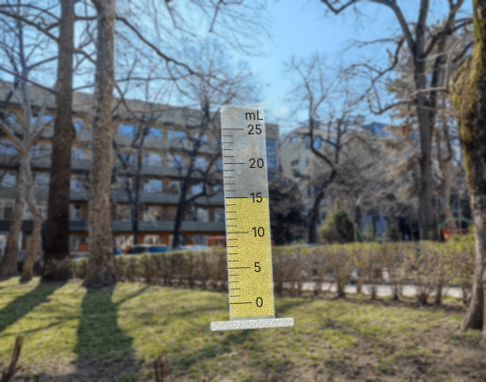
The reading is 15 mL
